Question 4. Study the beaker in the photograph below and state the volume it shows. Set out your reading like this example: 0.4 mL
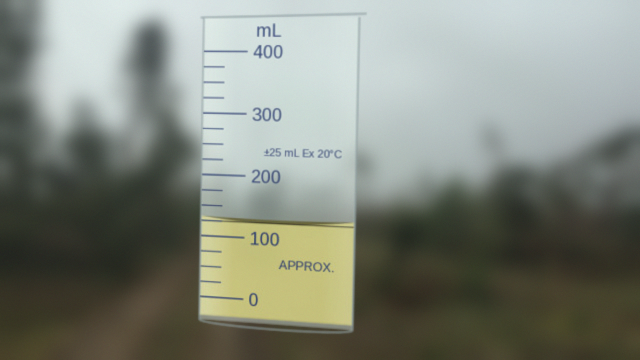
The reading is 125 mL
